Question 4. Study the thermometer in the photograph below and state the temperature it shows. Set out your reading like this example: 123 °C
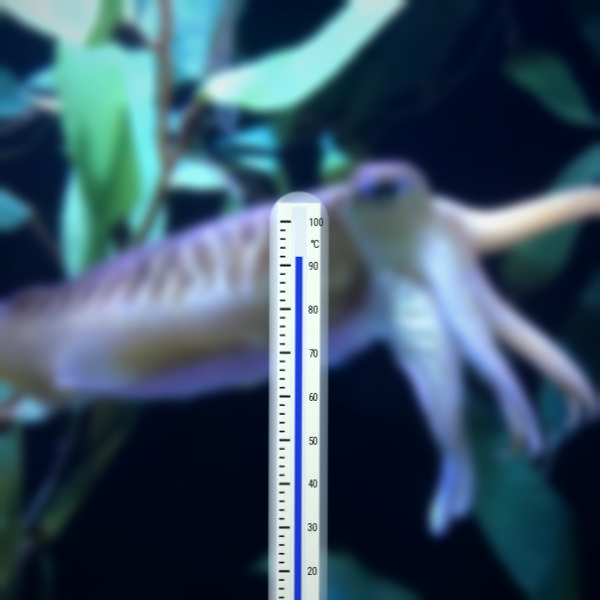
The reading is 92 °C
